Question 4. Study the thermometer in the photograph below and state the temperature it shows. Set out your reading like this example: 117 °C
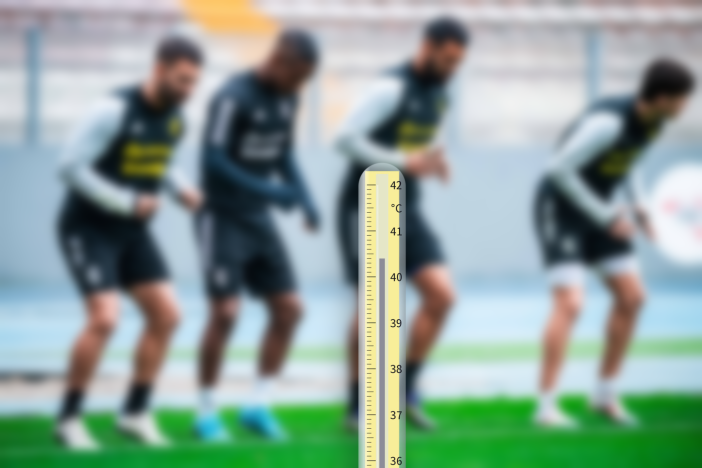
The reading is 40.4 °C
